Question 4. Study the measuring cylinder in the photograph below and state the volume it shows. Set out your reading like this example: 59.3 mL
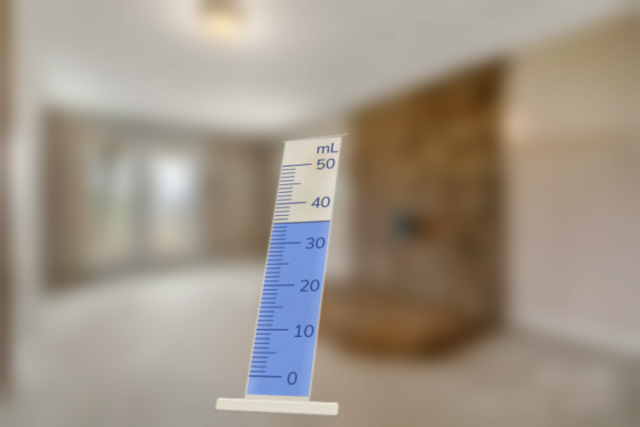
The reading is 35 mL
